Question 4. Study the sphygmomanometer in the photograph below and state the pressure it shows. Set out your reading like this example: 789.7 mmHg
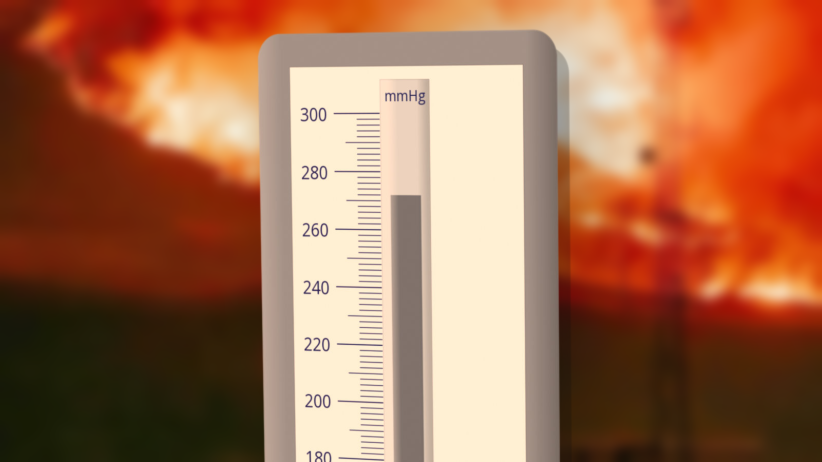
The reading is 272 mmHg
